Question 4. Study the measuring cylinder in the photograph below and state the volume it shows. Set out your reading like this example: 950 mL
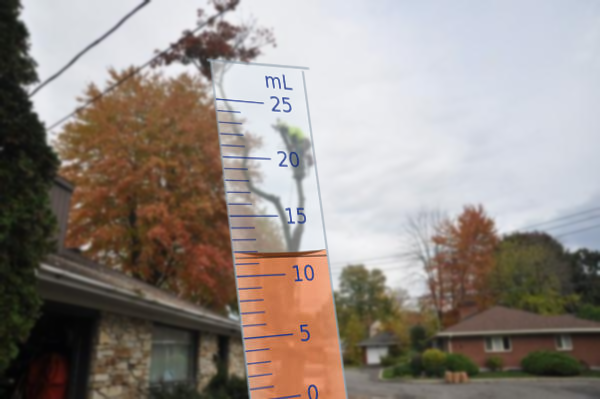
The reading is 11.5 mL
